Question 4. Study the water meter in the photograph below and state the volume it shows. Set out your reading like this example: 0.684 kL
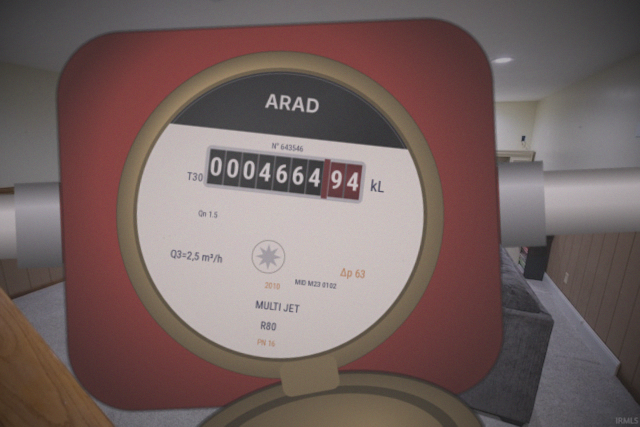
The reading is 4664.94 kL
